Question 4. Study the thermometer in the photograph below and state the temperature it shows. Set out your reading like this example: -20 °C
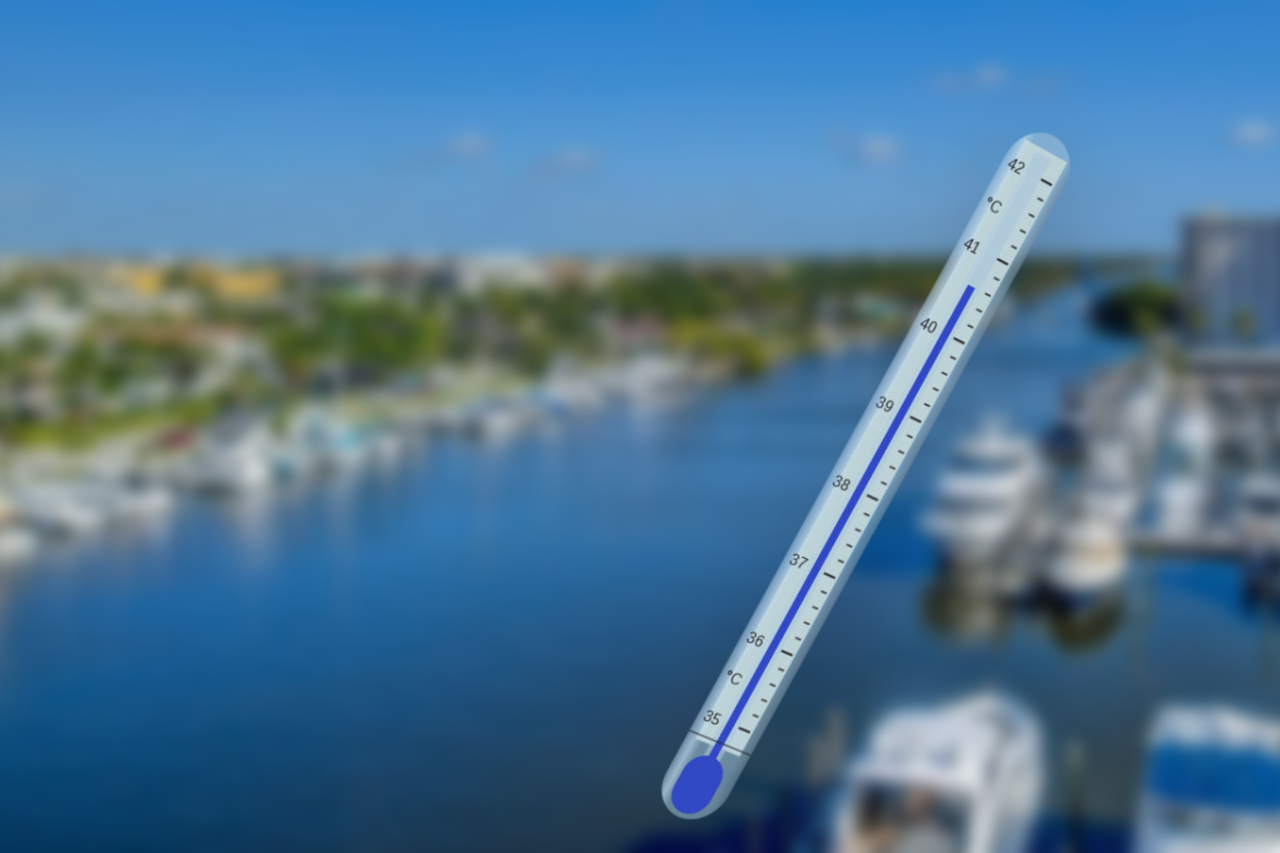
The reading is 40.6 °C
